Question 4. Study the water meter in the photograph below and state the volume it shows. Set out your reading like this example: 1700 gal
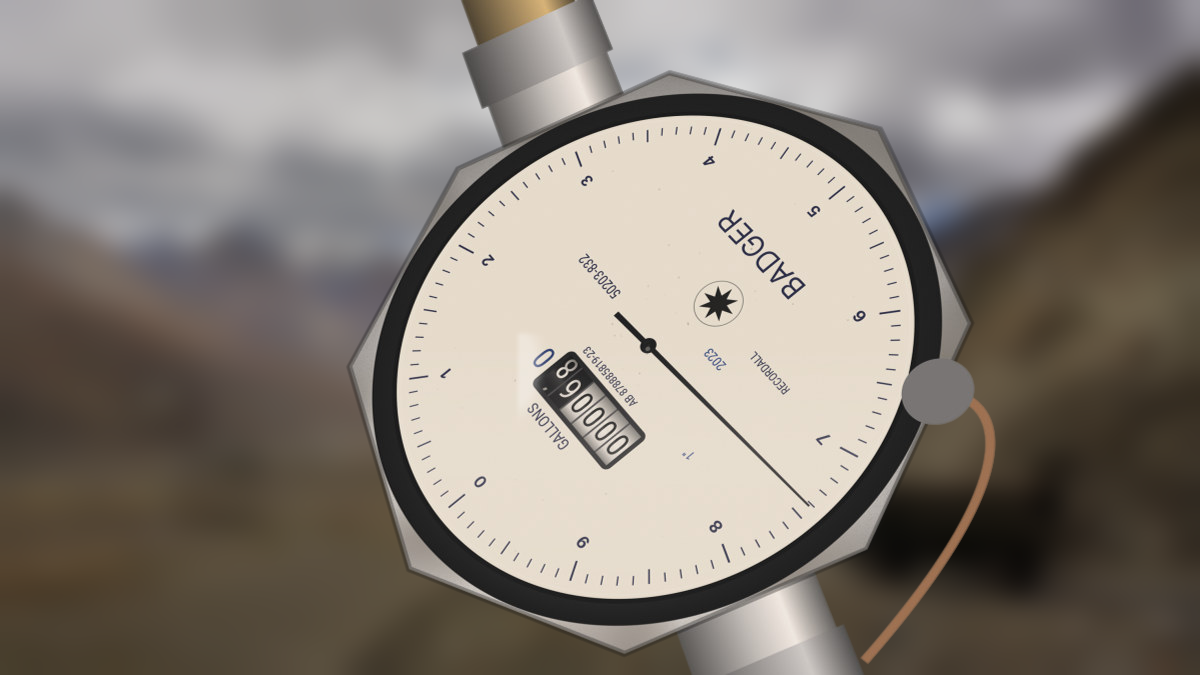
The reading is 677.4 gal
